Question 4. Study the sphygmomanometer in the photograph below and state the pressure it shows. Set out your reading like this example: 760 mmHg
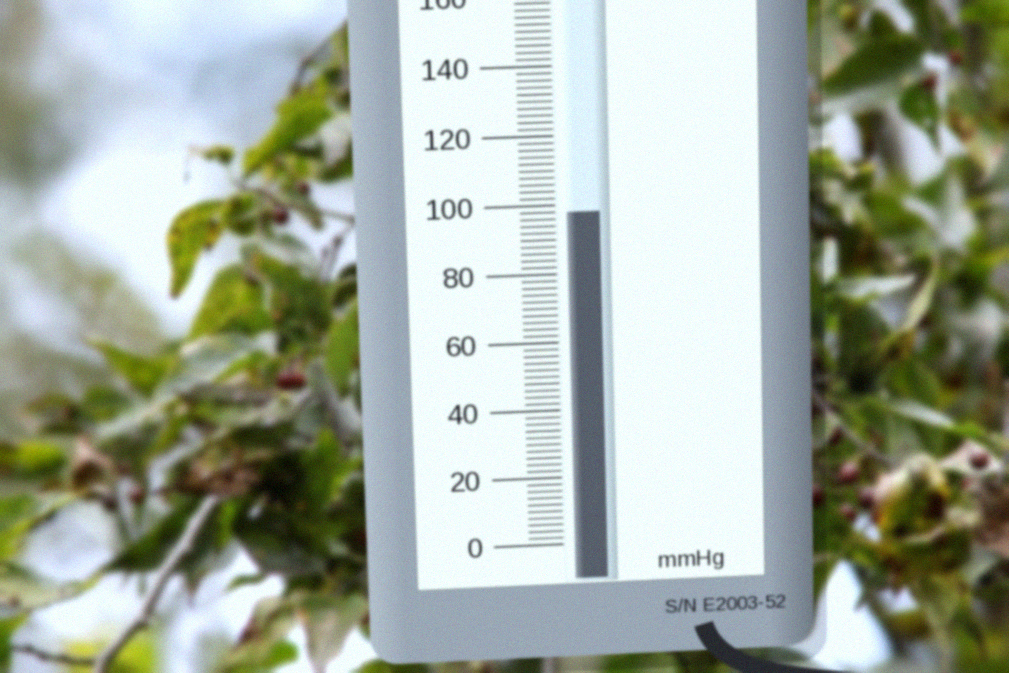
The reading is 98 mmHg
